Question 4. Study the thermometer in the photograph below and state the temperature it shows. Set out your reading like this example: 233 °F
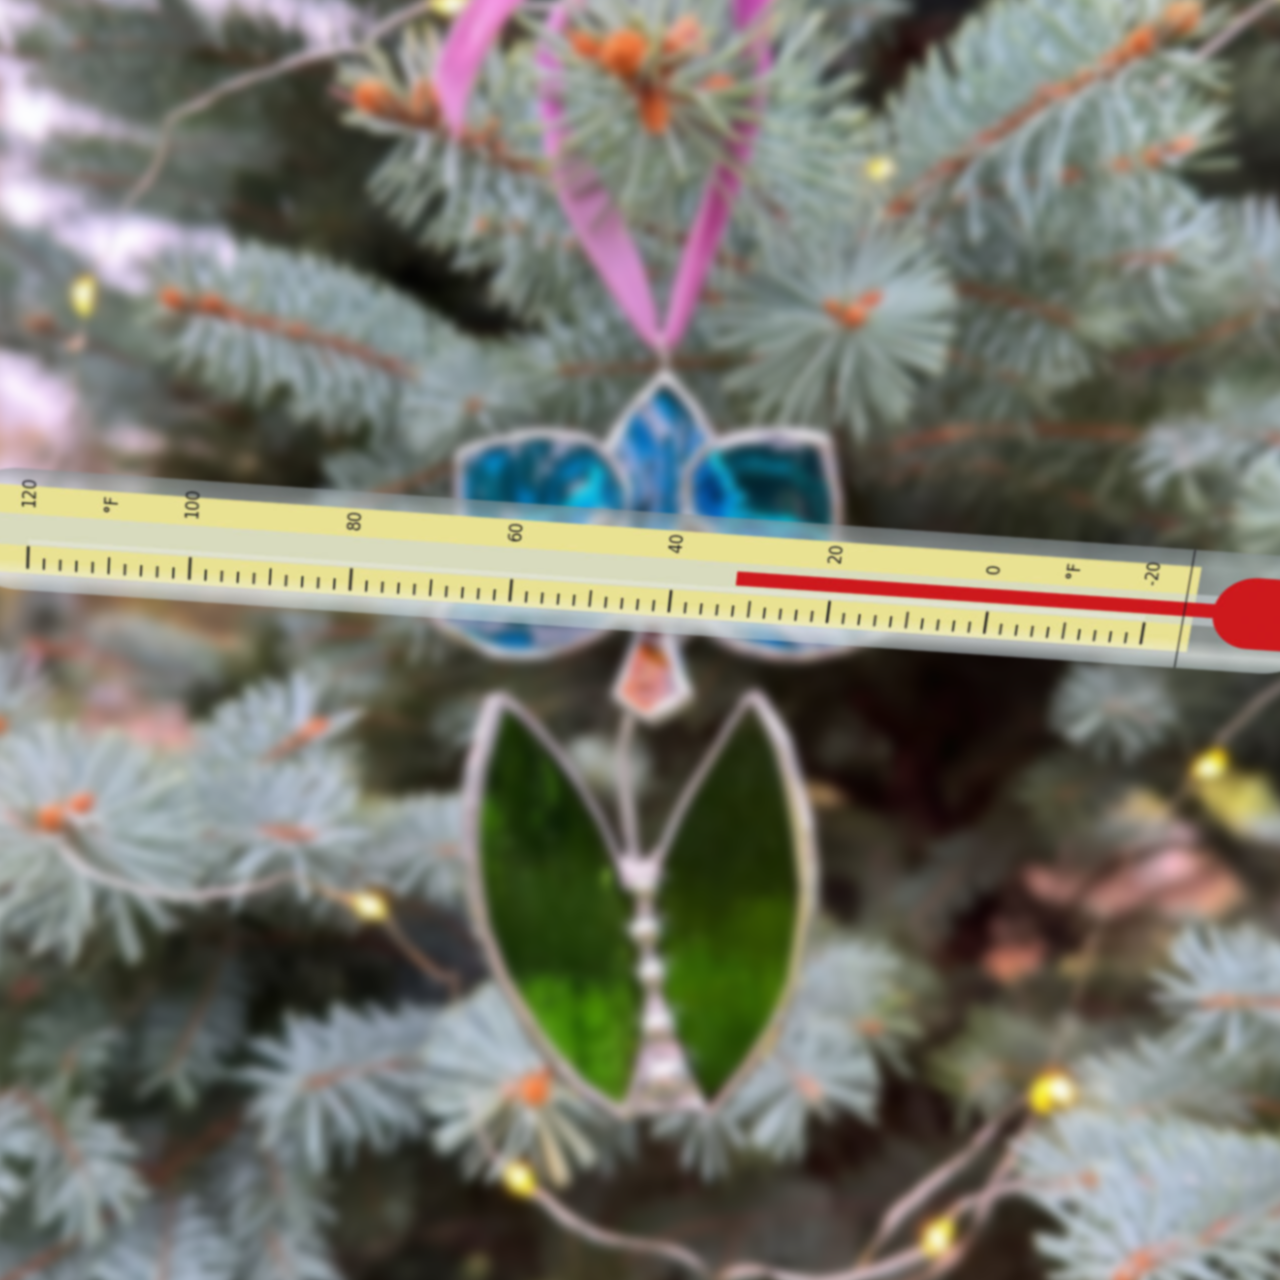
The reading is 32 °F
